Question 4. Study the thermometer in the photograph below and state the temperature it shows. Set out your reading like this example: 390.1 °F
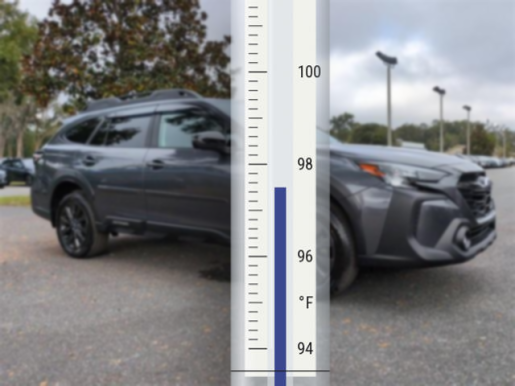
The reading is 97.5 °F
